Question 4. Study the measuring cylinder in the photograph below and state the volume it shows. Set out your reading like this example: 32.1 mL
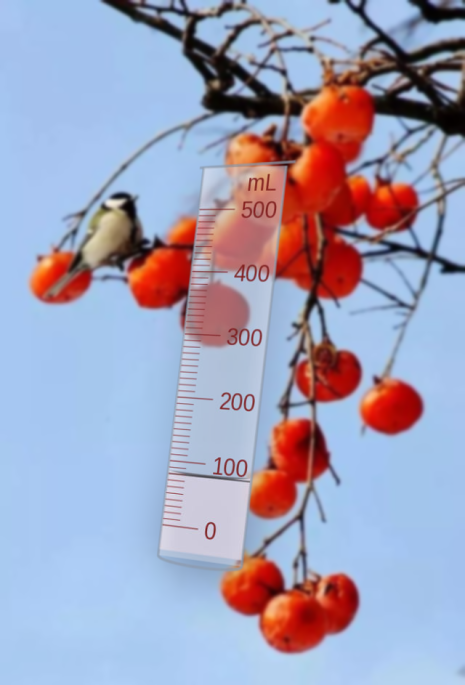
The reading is 80 mL
